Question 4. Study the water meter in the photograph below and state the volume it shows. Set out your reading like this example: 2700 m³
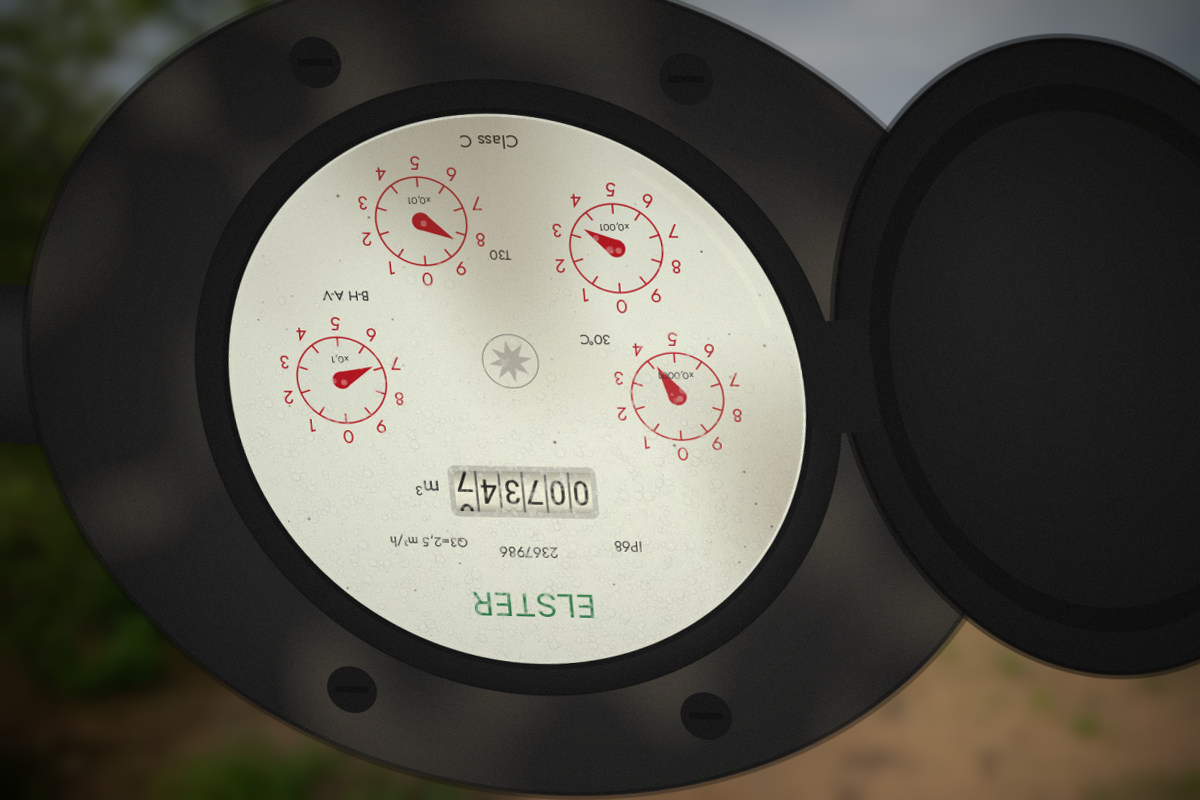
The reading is 7346.6834 m³
